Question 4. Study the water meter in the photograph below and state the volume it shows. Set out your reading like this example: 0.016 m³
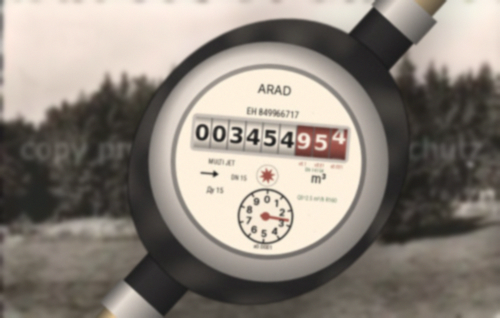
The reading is 3454.9542 m³
